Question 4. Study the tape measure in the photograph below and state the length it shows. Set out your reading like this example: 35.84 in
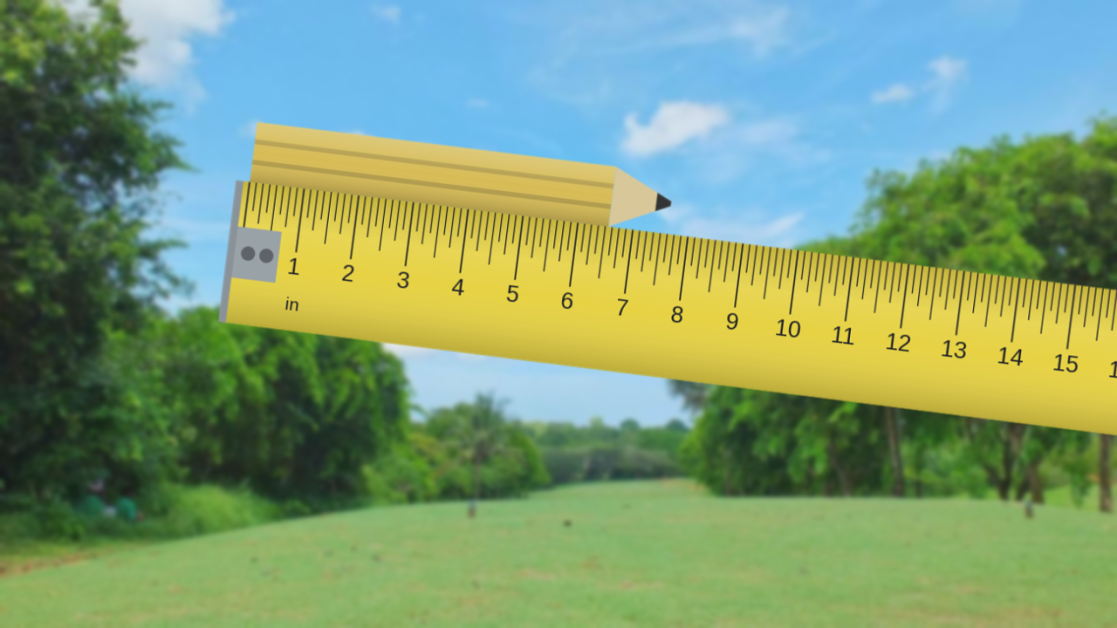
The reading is 7.625 in
